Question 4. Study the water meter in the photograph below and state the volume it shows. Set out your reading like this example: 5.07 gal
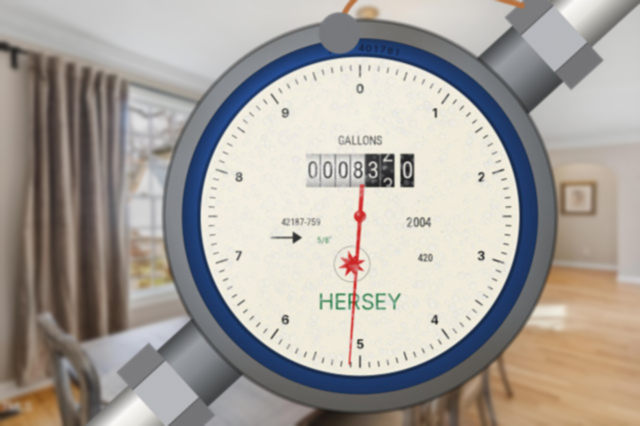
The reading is 8325.1 gal
